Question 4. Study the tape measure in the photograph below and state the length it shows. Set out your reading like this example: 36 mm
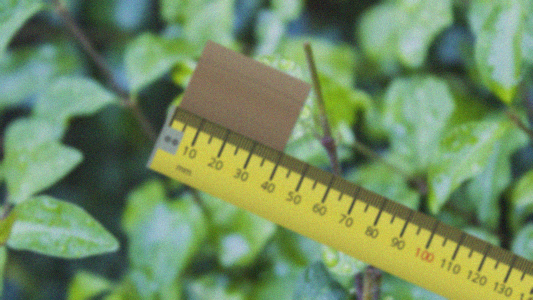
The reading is 40 mm
